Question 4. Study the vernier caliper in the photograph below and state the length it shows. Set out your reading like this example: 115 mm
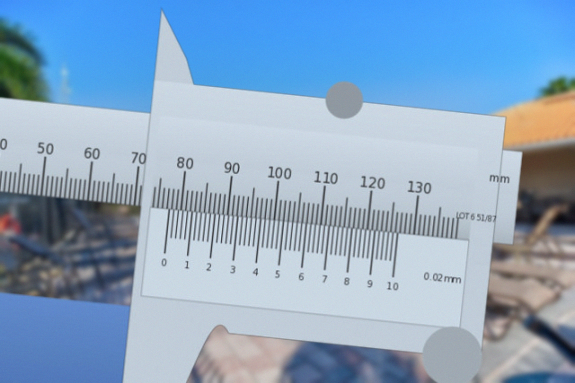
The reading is 77.5 mm
